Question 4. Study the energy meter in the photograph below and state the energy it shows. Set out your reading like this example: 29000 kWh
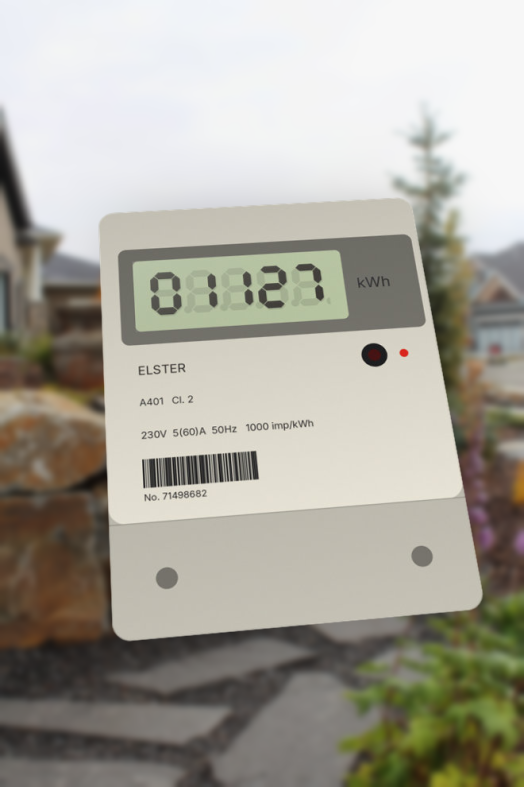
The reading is 1127 kWh
